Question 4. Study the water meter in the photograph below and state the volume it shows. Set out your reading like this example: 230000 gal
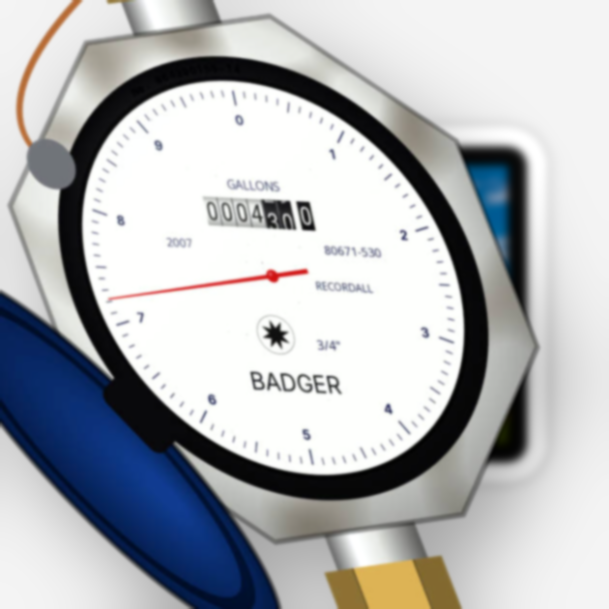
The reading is 4297.2 gal
